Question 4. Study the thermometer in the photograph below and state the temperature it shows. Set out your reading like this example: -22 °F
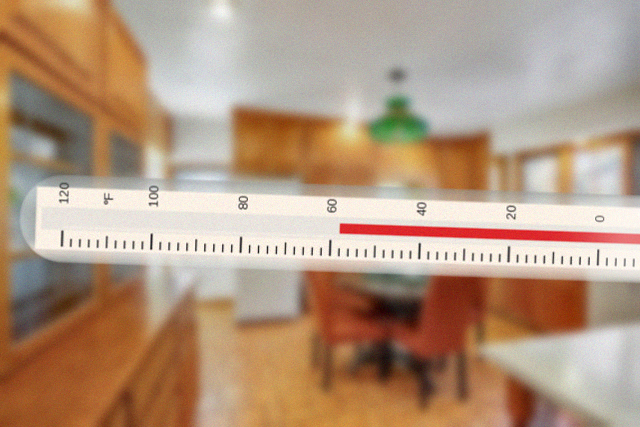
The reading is 58 °F
